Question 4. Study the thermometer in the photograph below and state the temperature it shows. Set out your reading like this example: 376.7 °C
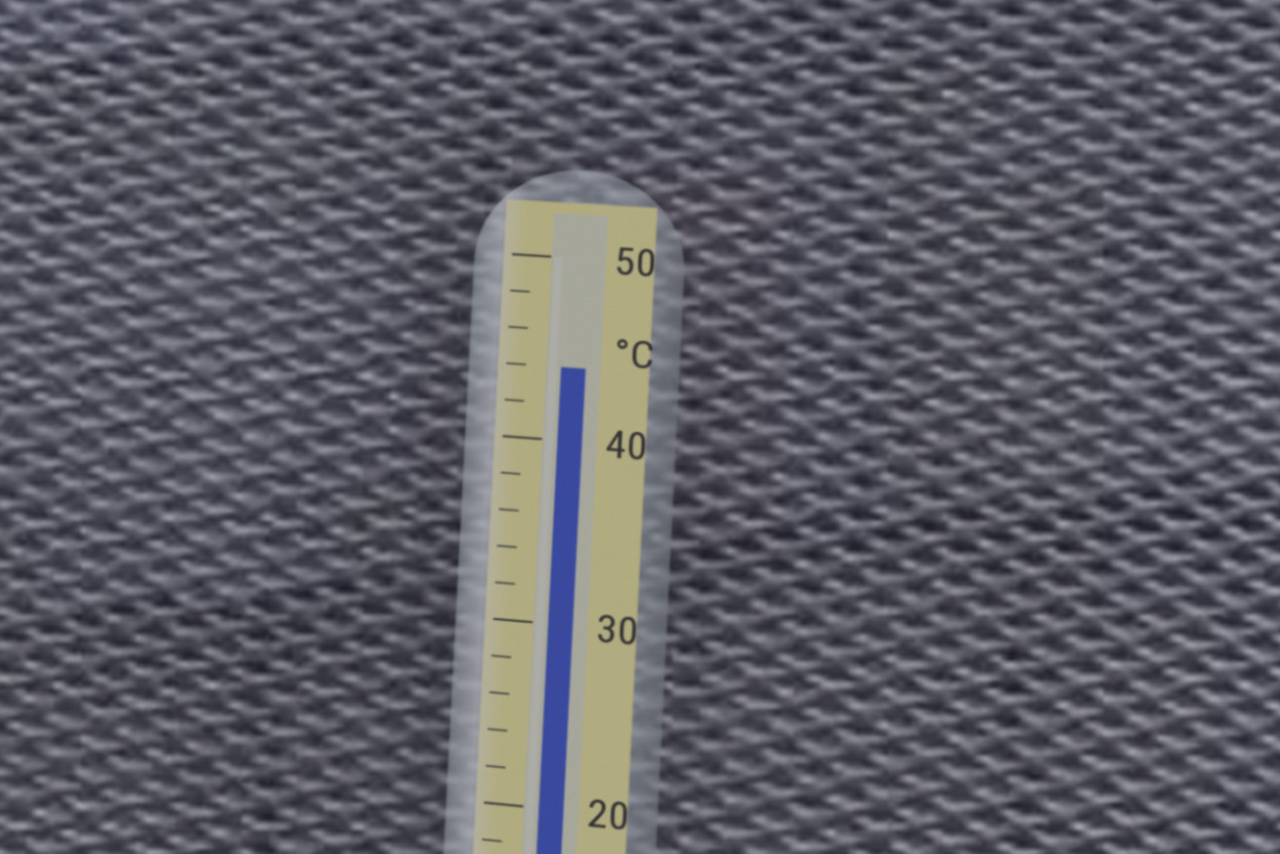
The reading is 44 °C
